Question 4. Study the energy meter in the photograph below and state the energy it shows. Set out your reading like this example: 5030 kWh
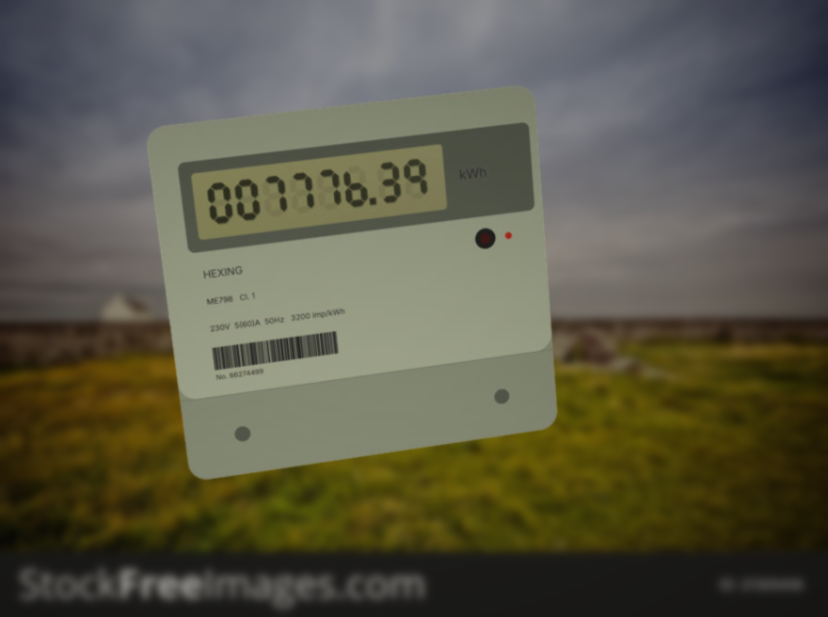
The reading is 7776.39 kWh
